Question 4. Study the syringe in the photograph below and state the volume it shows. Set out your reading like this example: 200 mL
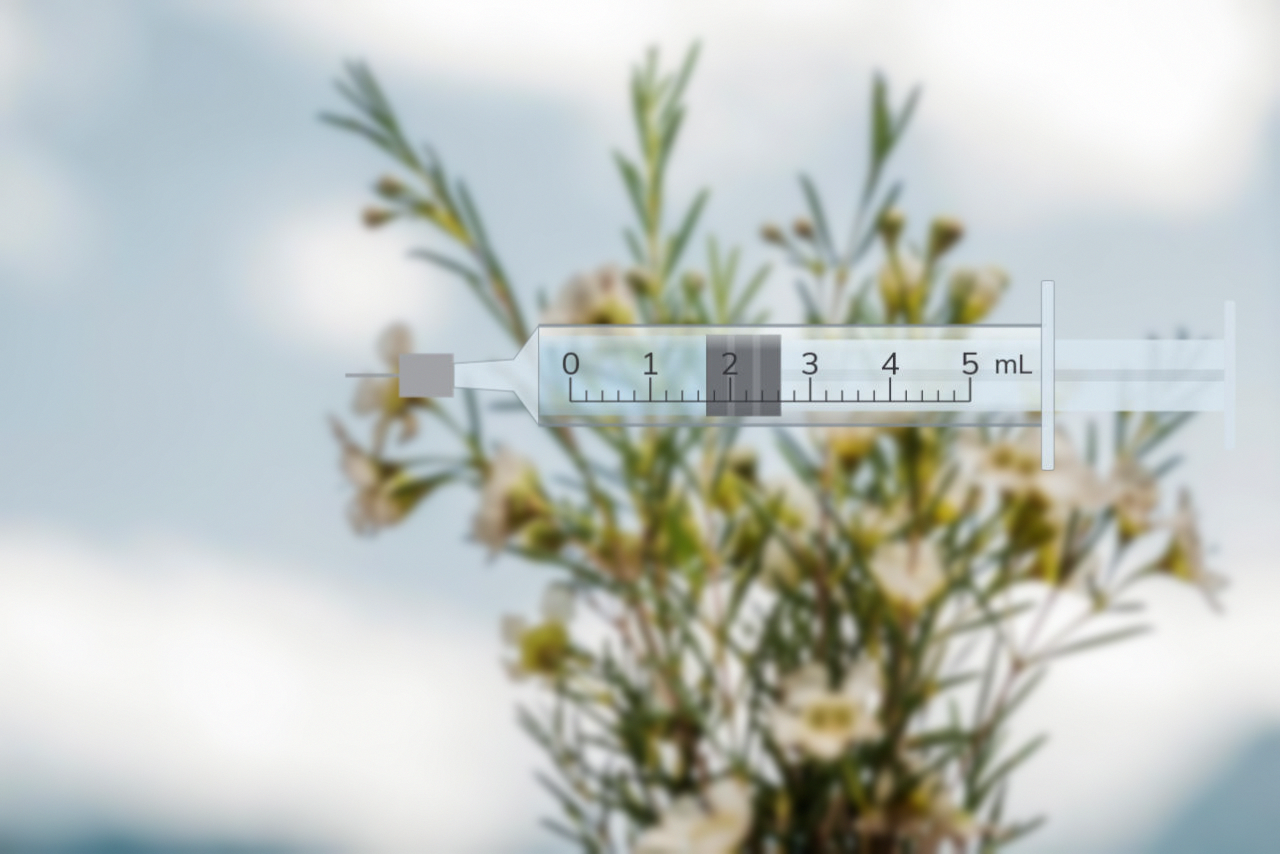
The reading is 1.7 mL
